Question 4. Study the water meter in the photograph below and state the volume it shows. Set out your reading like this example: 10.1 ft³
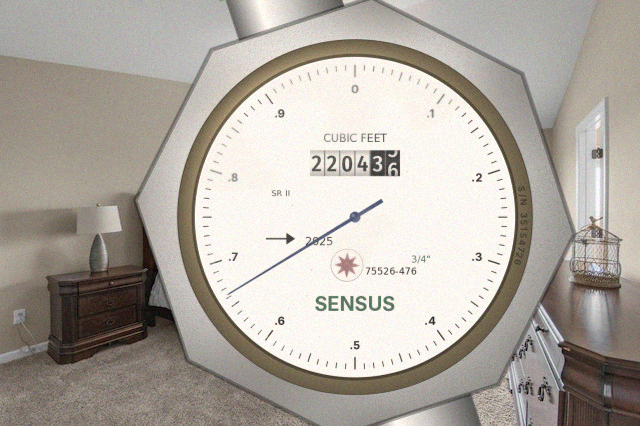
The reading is 220435.66 ft³
